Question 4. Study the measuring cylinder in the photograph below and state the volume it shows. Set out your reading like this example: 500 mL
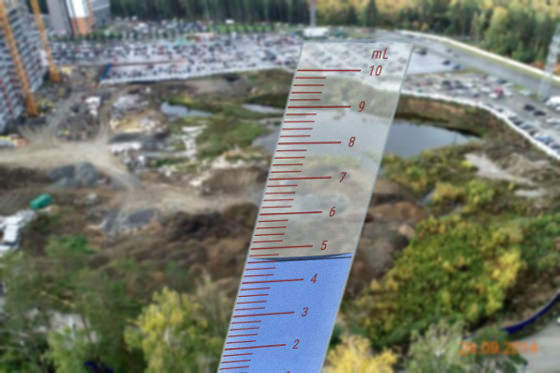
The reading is 4.6 mL
